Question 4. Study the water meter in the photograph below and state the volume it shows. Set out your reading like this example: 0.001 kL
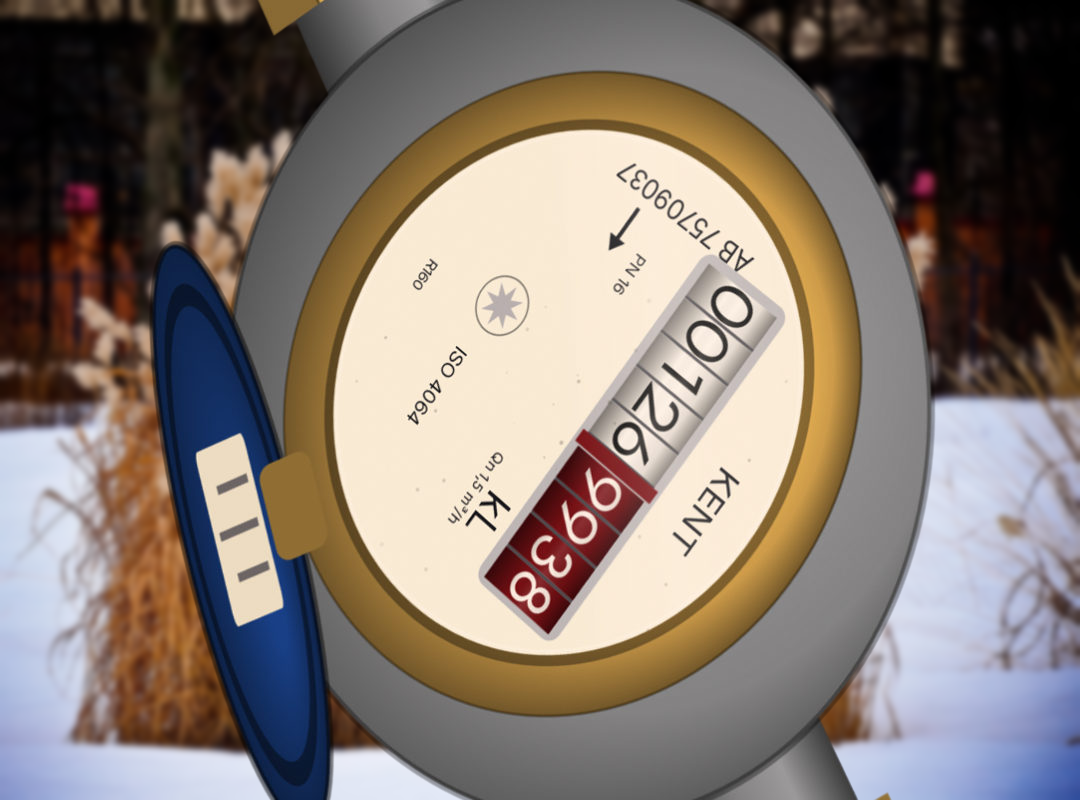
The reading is 126.9938 kL
